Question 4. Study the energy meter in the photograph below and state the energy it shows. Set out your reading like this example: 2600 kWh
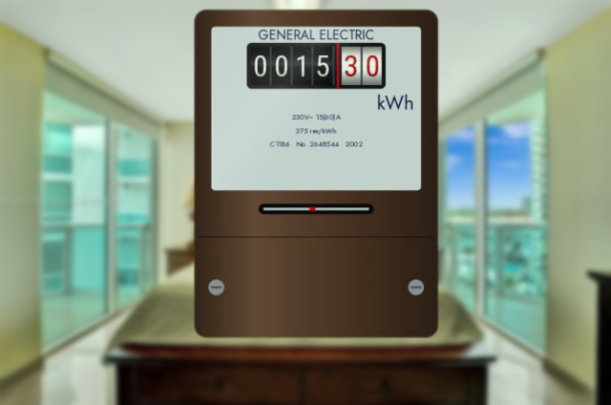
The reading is 15.30 kWh
